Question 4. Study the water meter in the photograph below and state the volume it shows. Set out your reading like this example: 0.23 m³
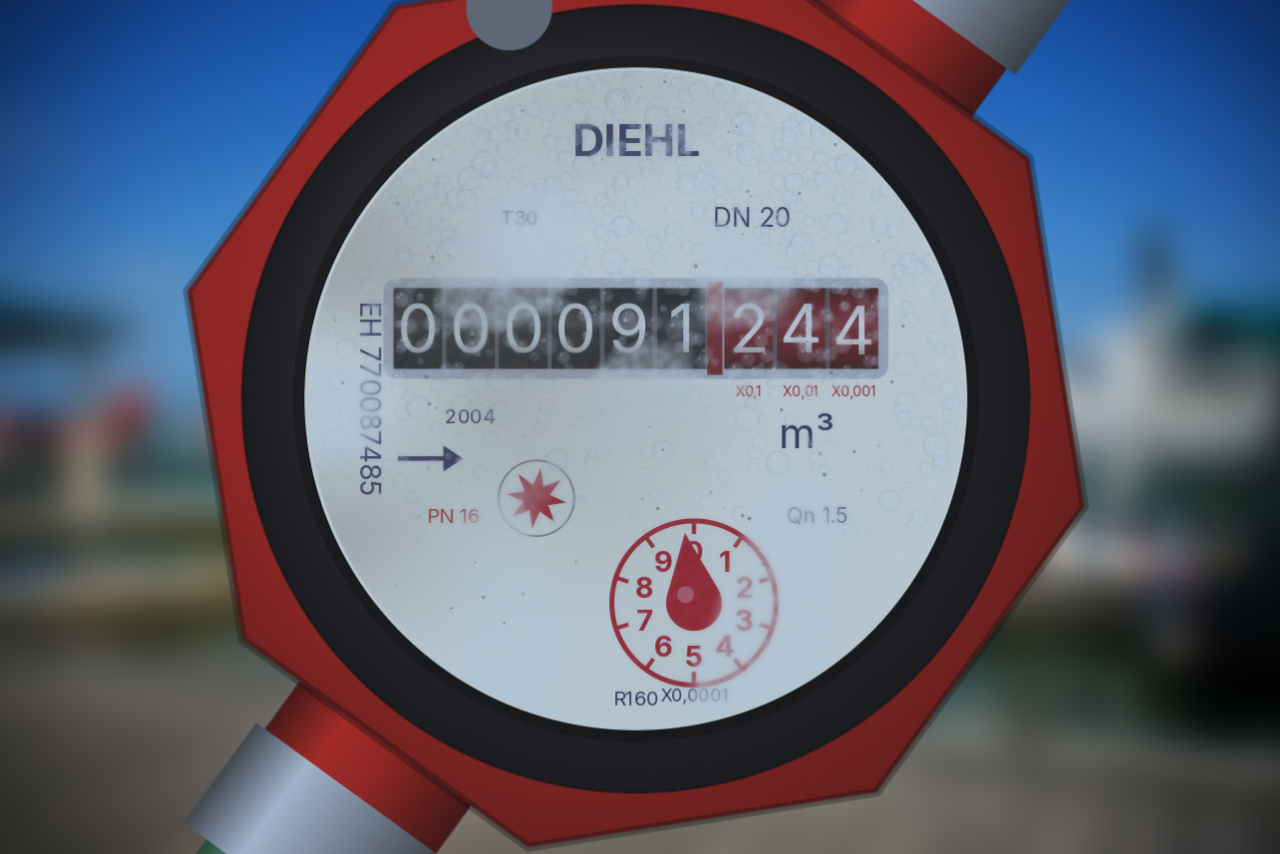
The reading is 91.2439 m³
